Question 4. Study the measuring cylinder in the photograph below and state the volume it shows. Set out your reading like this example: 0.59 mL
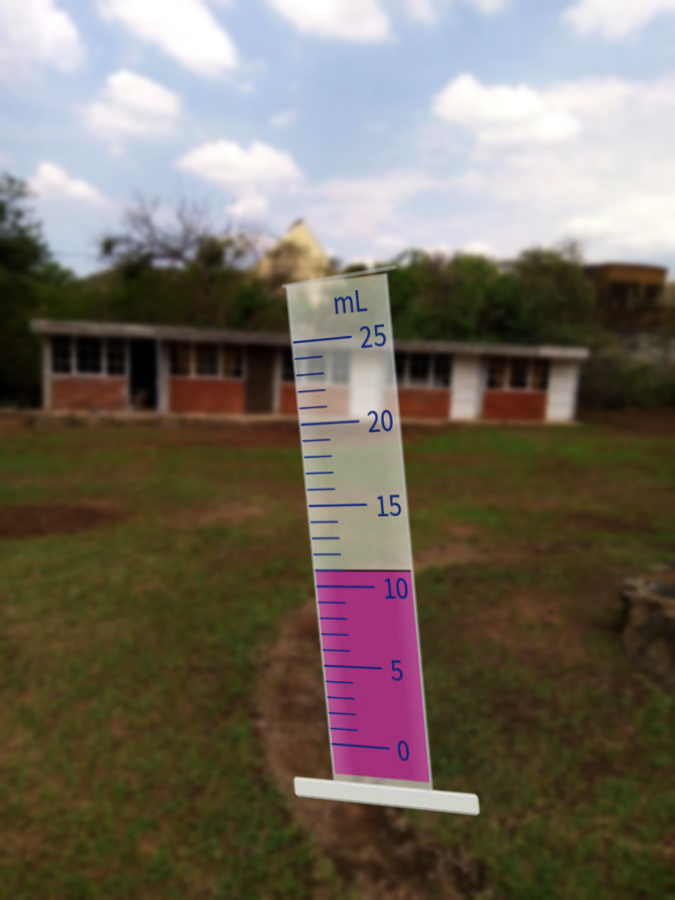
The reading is 11 mL
